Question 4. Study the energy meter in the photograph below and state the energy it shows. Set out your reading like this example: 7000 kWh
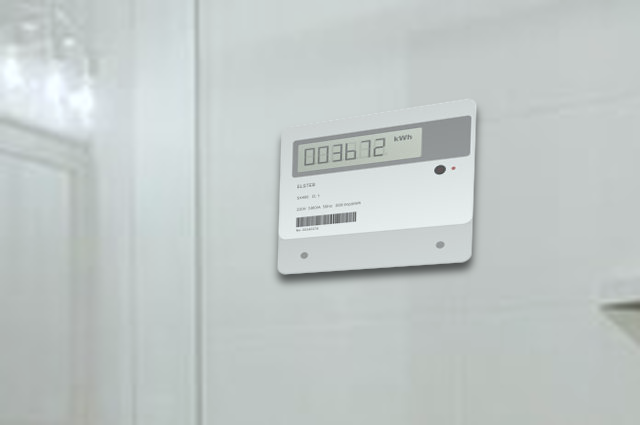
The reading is 3672 kWh
